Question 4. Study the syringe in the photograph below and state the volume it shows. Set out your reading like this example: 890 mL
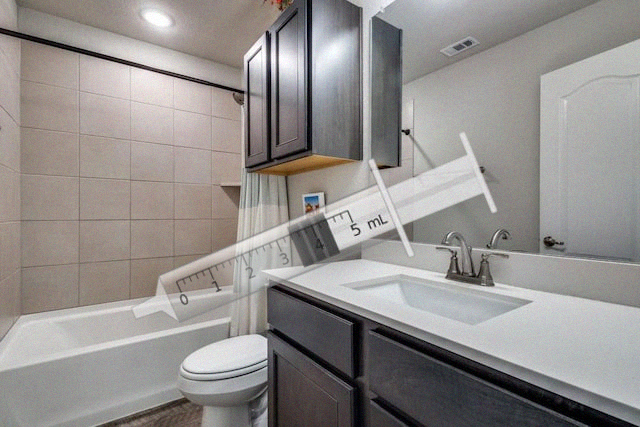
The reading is 3.4 mL
